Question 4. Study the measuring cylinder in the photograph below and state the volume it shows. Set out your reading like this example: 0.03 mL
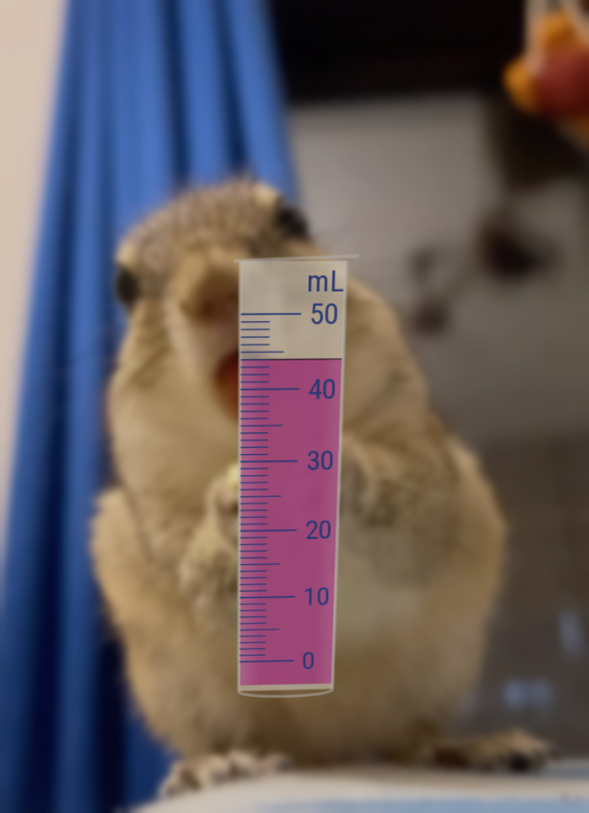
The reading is 44 mL
